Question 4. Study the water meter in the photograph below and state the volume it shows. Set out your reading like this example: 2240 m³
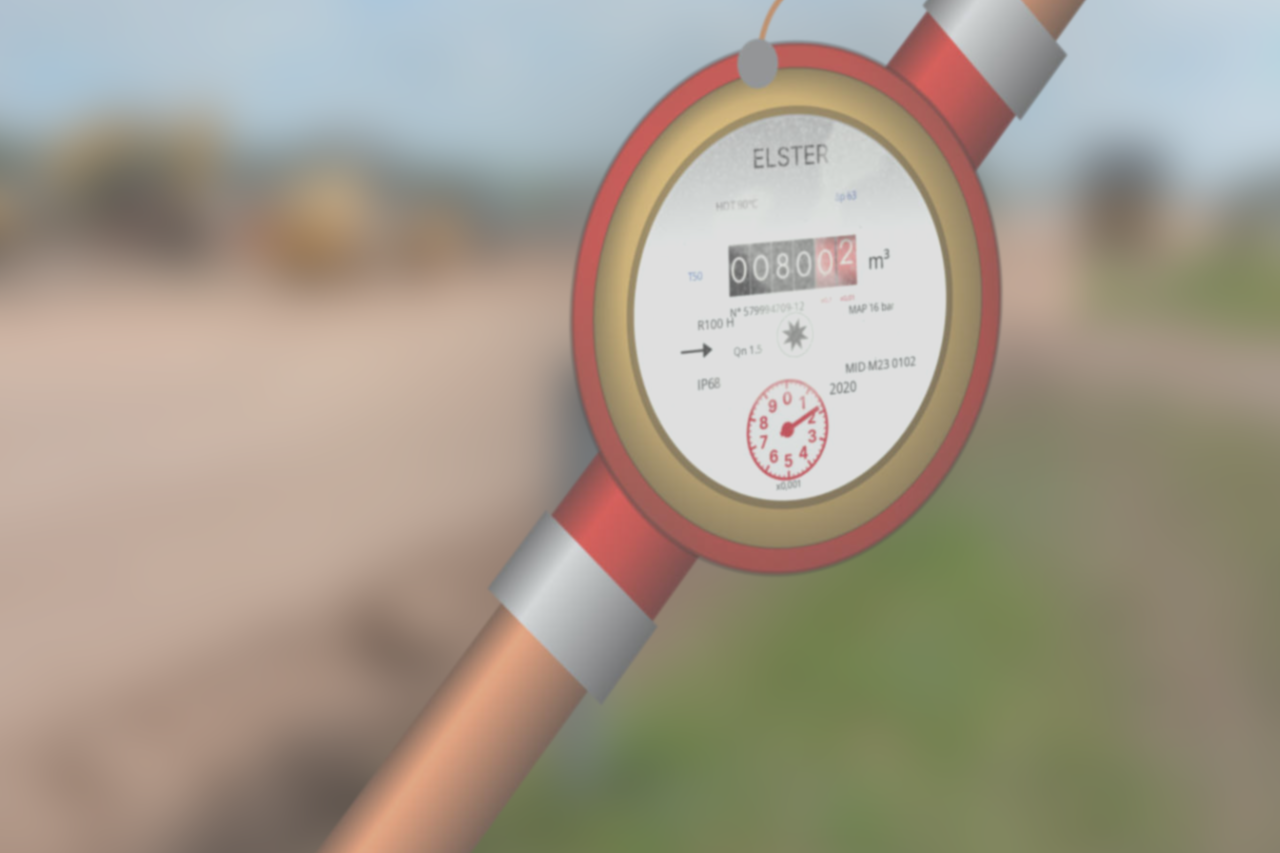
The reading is 80.021 m³
